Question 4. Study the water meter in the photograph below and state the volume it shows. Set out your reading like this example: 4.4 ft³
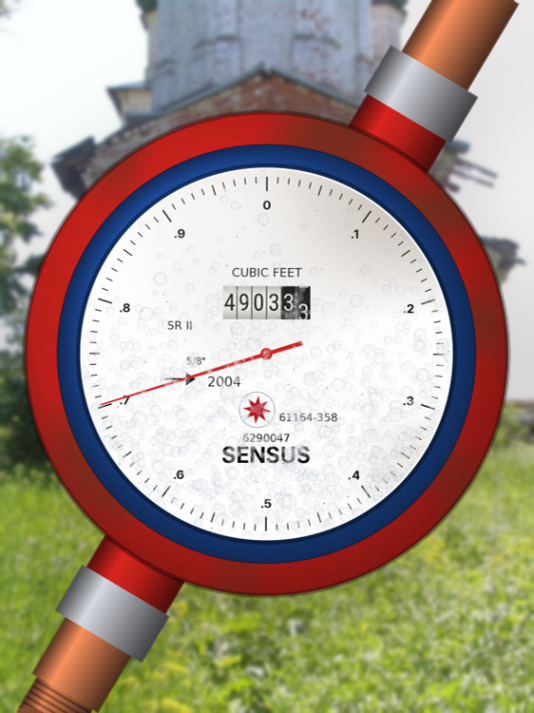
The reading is 490332.70 ft³
